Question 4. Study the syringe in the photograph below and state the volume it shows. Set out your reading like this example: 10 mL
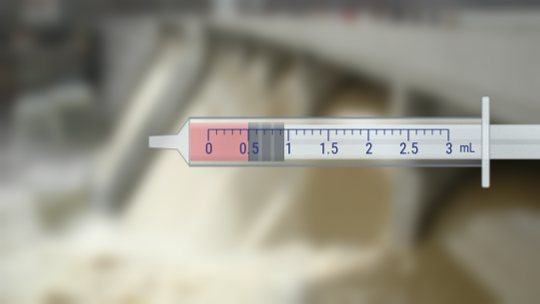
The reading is 0.5 mL
